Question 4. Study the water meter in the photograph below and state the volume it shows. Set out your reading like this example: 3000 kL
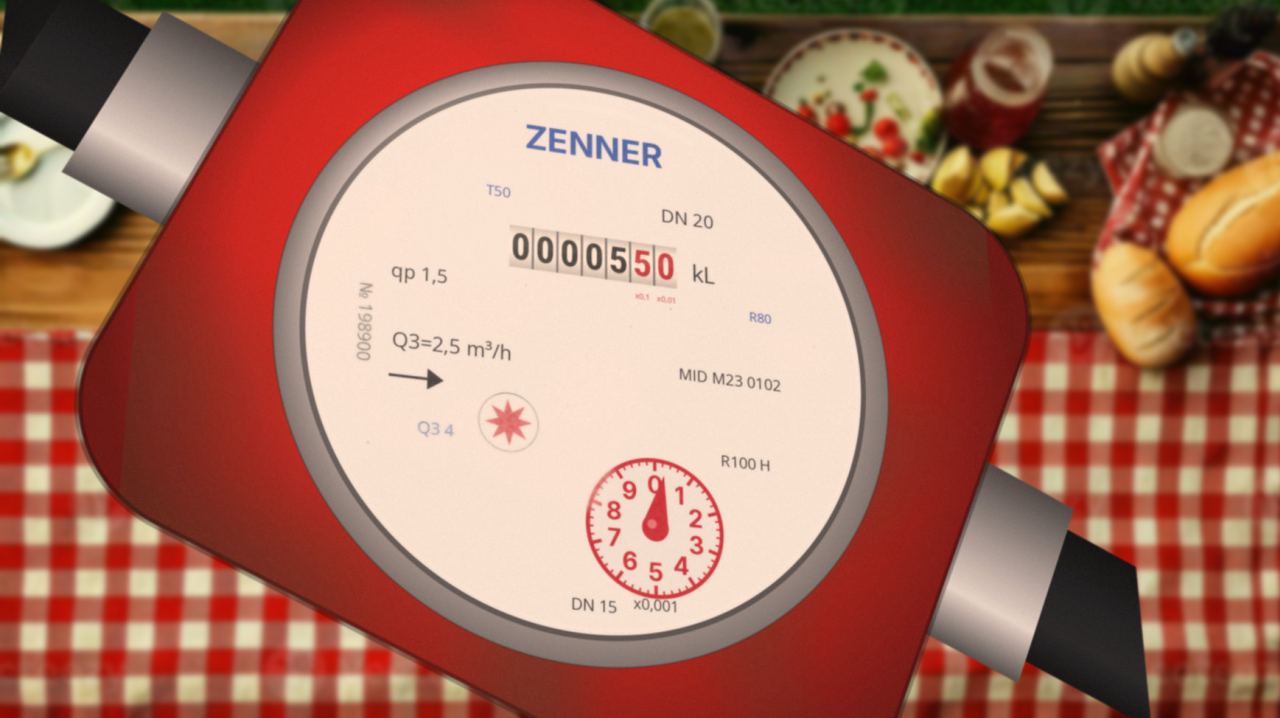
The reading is 5.500 kL
